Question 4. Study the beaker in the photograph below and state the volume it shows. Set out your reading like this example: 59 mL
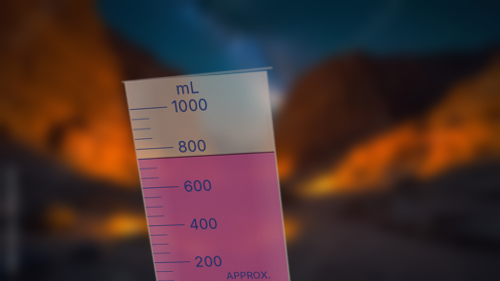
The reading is 750 mL
